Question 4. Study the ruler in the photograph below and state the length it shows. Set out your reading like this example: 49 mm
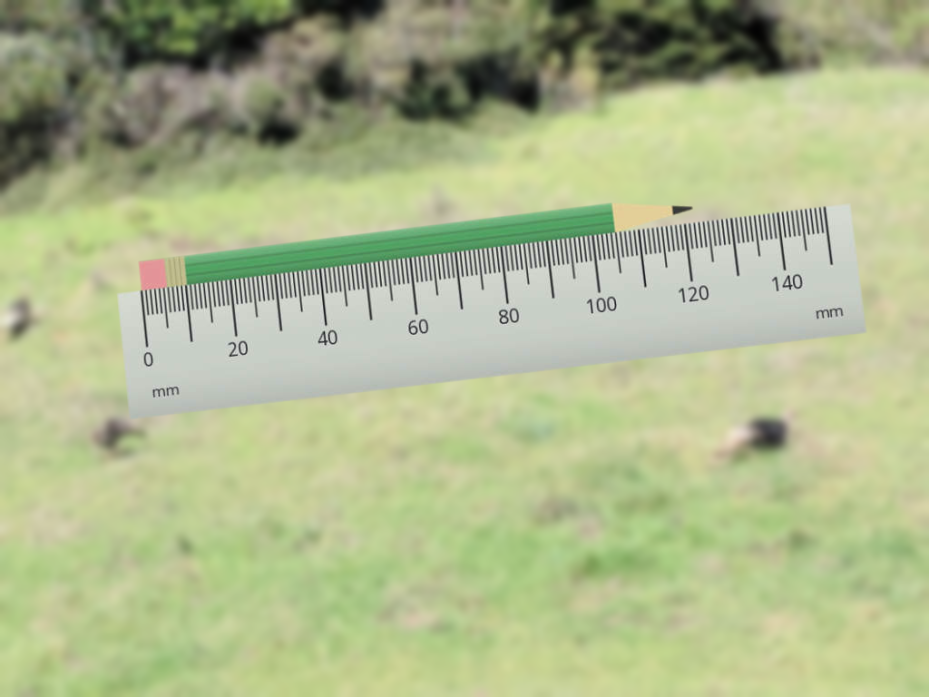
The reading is 122 mm
